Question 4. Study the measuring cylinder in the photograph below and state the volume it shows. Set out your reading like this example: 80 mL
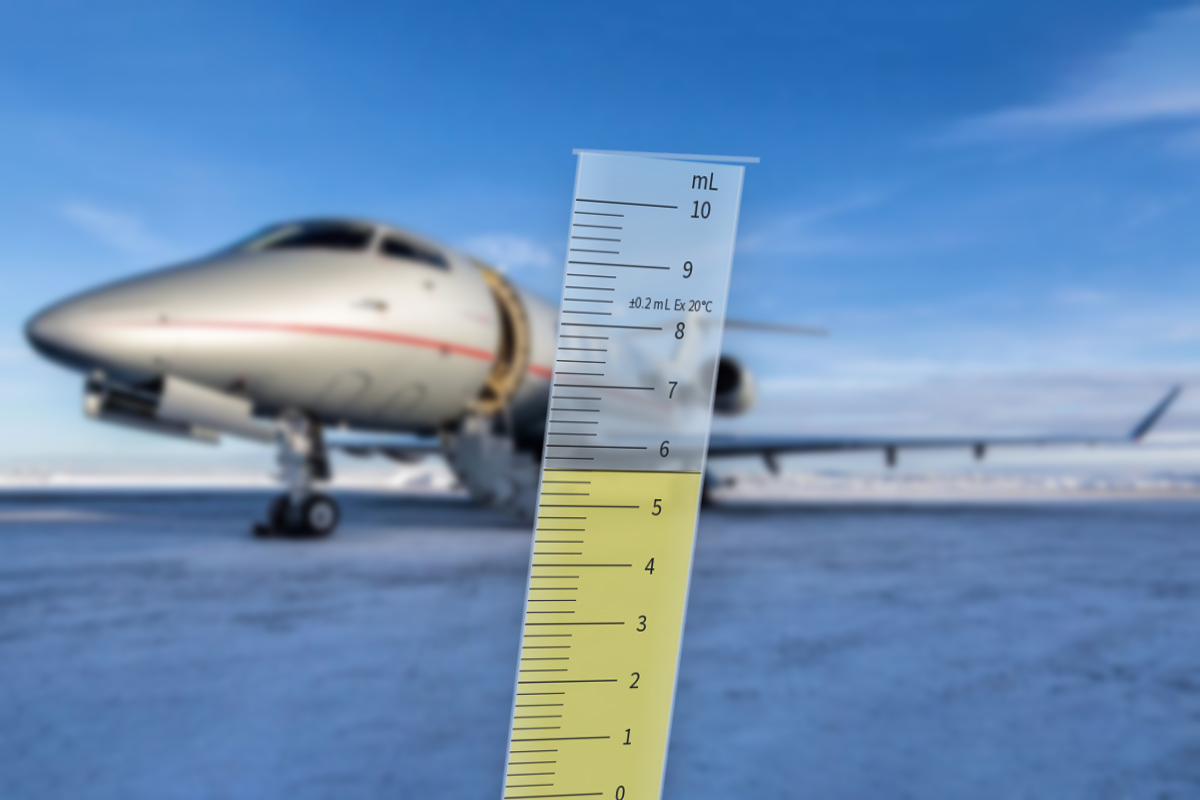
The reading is 5.6 mL
